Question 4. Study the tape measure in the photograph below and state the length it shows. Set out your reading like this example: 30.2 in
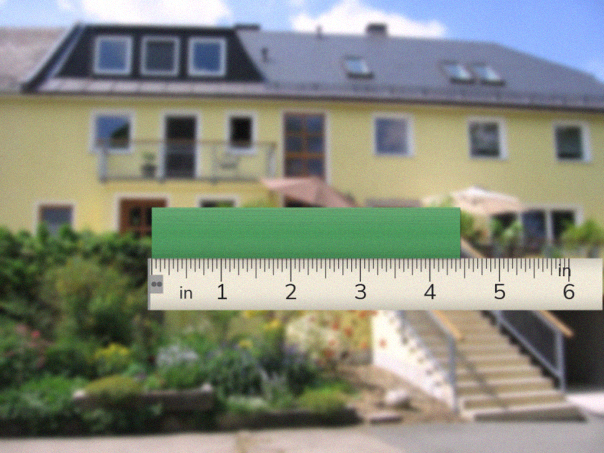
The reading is 4.4375 in
